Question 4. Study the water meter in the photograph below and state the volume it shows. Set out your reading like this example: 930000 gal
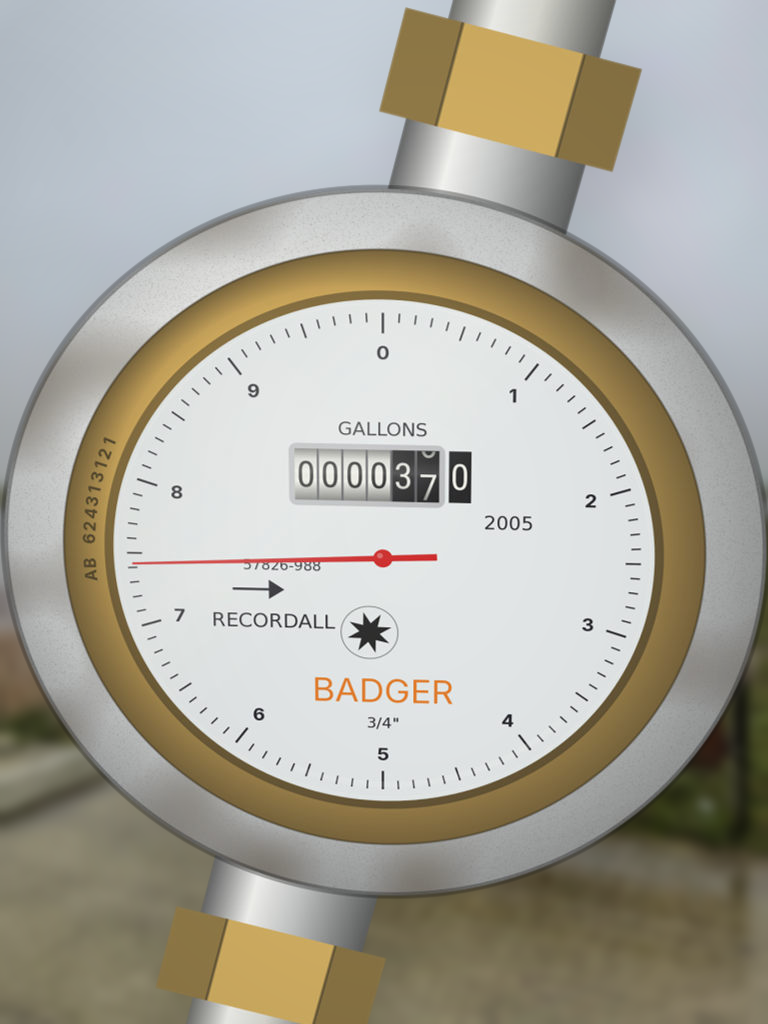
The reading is 367.4 gal
